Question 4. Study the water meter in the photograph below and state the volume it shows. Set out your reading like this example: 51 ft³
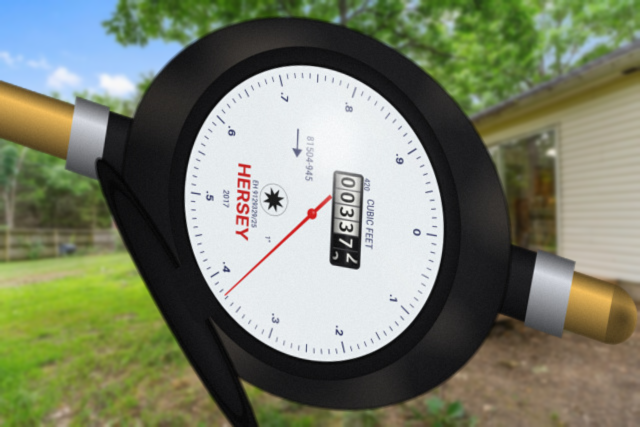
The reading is 3372.37 ft³
